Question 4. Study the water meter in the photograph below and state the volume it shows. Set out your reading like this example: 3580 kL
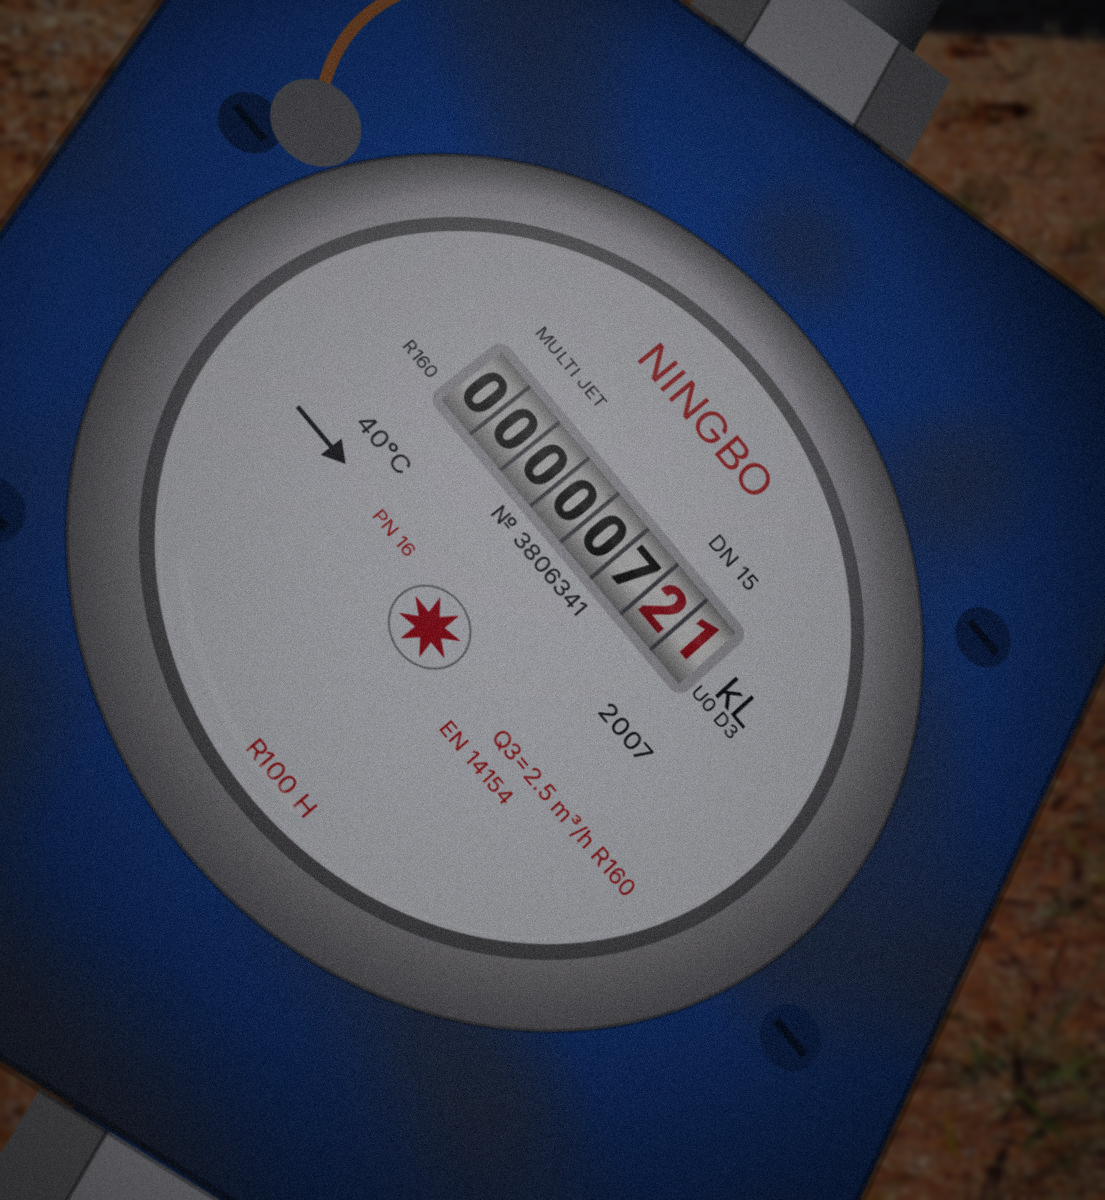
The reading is 7.21 kL
